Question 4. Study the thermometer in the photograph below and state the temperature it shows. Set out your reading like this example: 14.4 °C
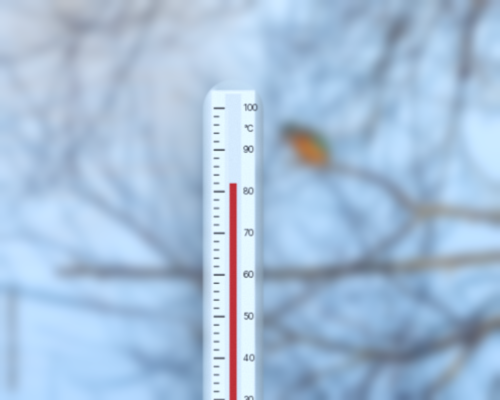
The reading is 82 °C
